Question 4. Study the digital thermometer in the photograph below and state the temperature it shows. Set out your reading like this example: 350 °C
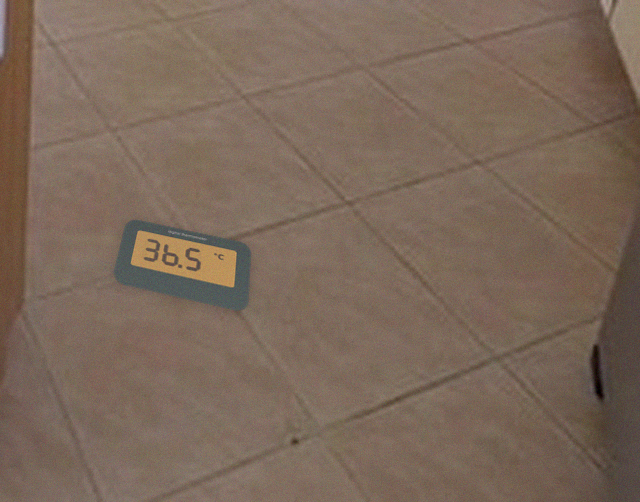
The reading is 36.5 °C
